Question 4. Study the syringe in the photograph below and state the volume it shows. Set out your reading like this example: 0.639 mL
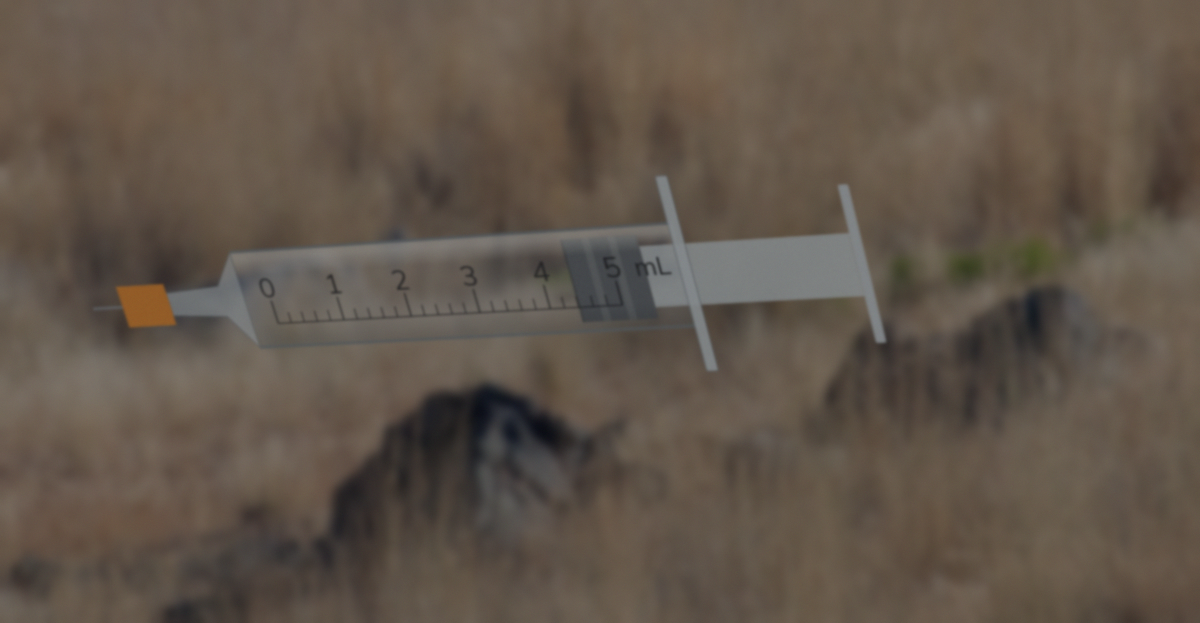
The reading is 4.4 mL
